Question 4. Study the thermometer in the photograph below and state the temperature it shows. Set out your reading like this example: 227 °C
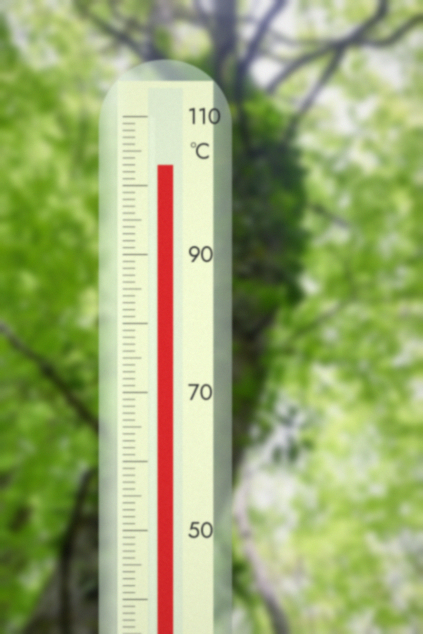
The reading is 103 °C
